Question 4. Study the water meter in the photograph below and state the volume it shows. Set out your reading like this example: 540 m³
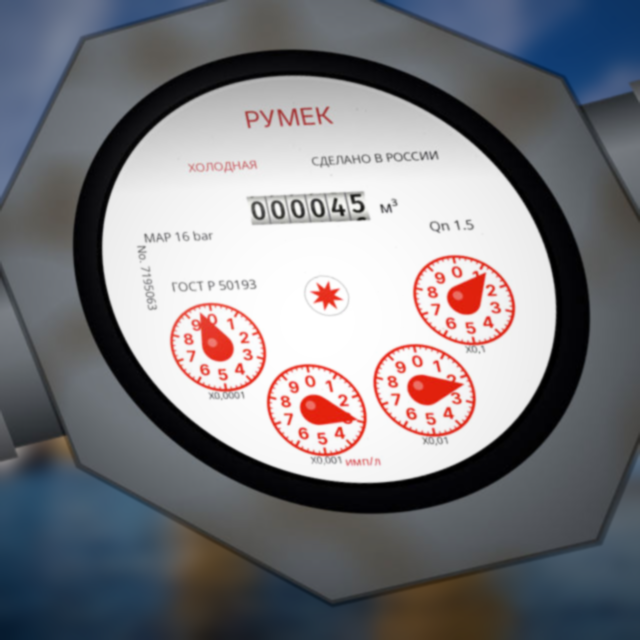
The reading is 45.1229 m³
